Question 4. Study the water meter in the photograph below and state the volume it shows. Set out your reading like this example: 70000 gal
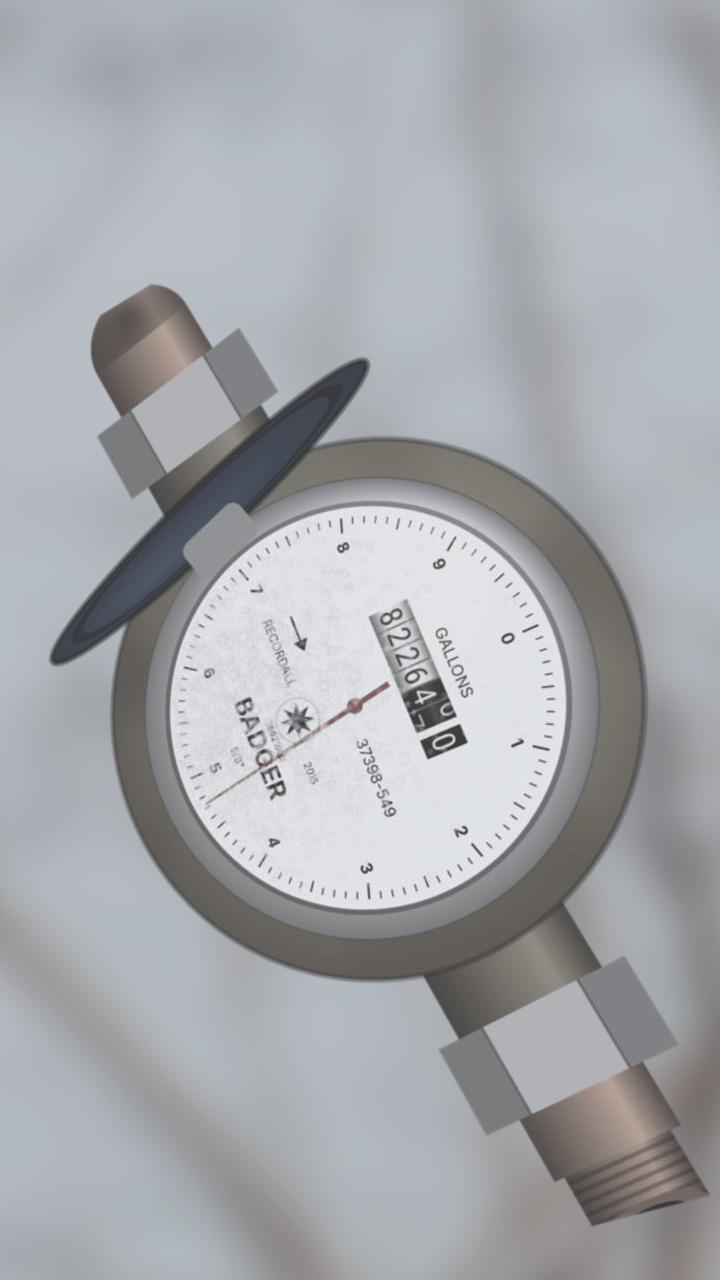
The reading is 8226464.7 gal
